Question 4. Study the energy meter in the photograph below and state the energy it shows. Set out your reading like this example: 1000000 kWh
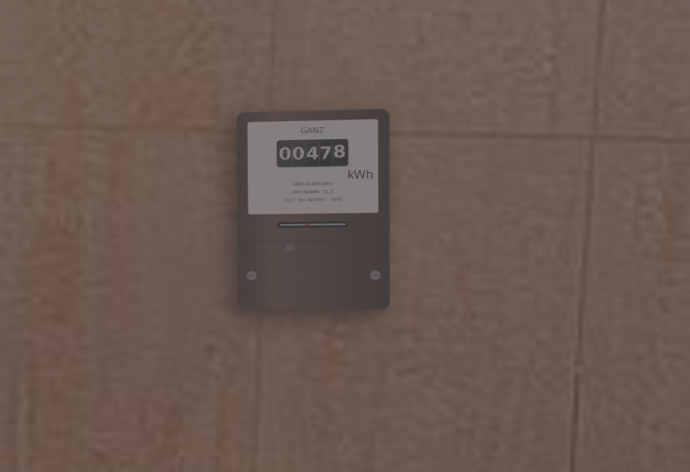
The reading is 478 kWh
